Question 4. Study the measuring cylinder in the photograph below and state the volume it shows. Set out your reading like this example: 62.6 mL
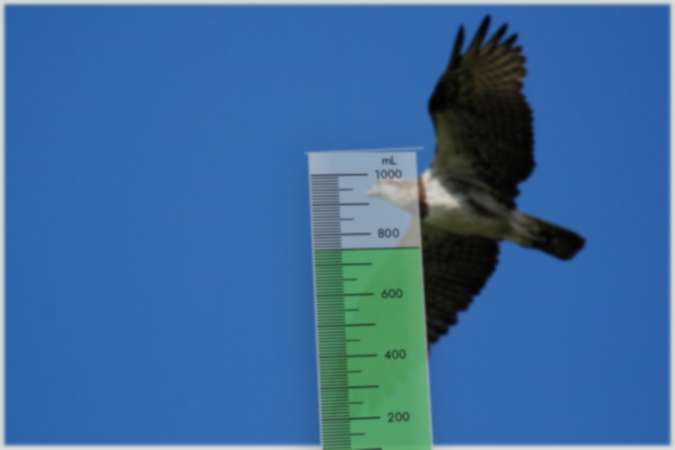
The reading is 750 mL
